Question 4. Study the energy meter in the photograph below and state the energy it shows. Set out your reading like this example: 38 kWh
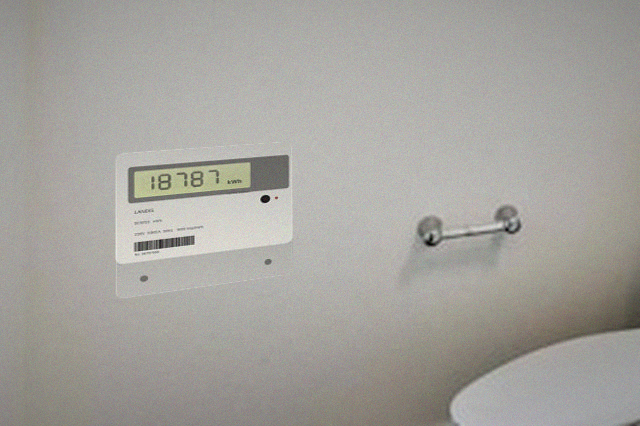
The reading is 18787 kWh
